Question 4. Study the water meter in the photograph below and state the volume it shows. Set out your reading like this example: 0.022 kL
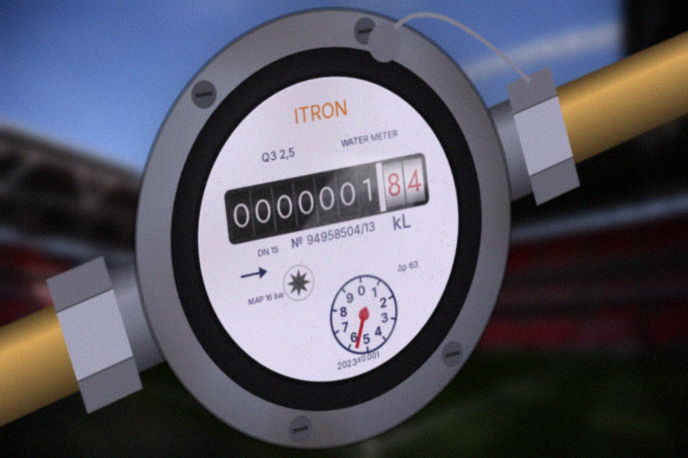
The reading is 1.845 kL
